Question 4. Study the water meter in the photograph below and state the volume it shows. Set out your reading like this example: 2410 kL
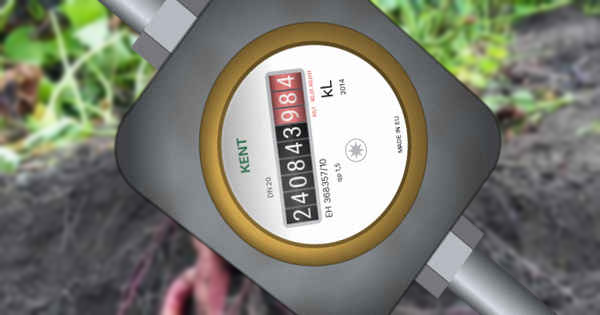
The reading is 240843.984 kL
